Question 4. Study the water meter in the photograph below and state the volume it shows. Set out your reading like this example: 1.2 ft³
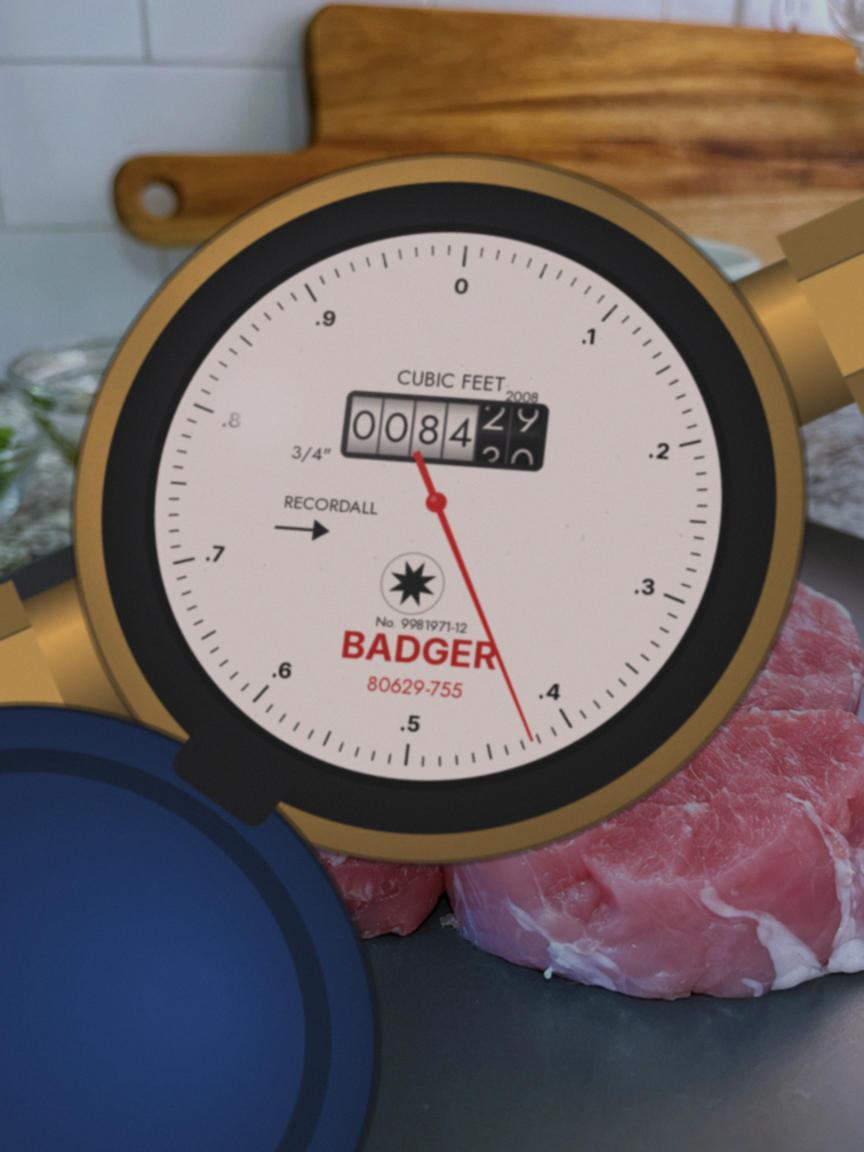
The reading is 8429.42 ft³
